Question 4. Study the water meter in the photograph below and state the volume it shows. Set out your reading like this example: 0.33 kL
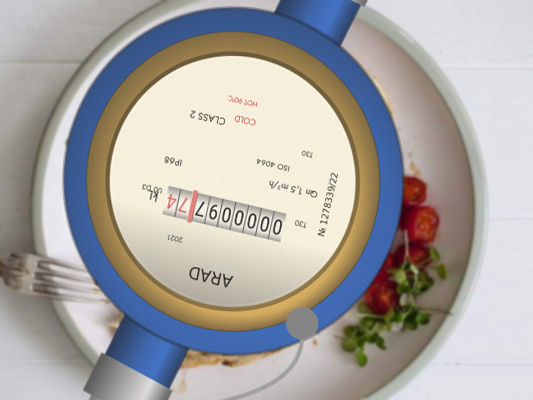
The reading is 97.74 kL
